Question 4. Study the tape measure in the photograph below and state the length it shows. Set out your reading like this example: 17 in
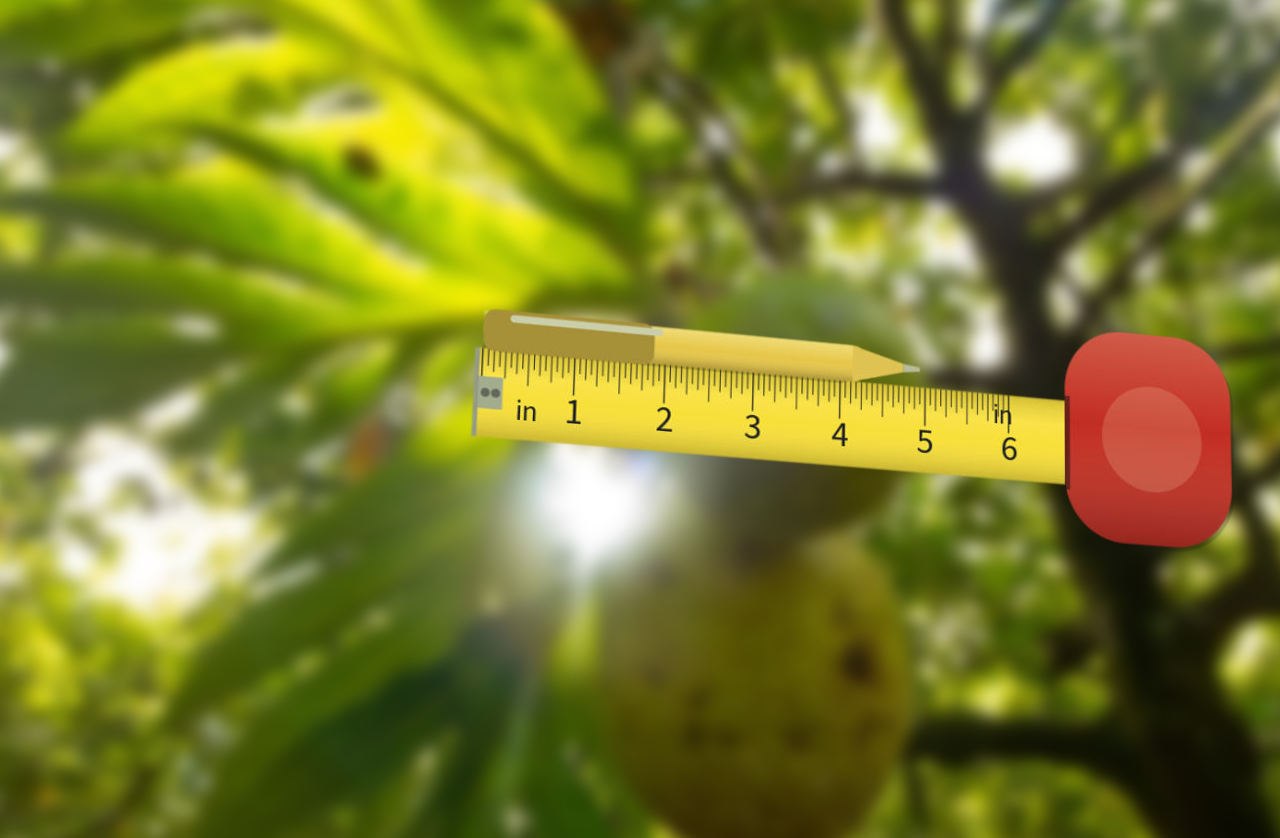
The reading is 4.9375 in
